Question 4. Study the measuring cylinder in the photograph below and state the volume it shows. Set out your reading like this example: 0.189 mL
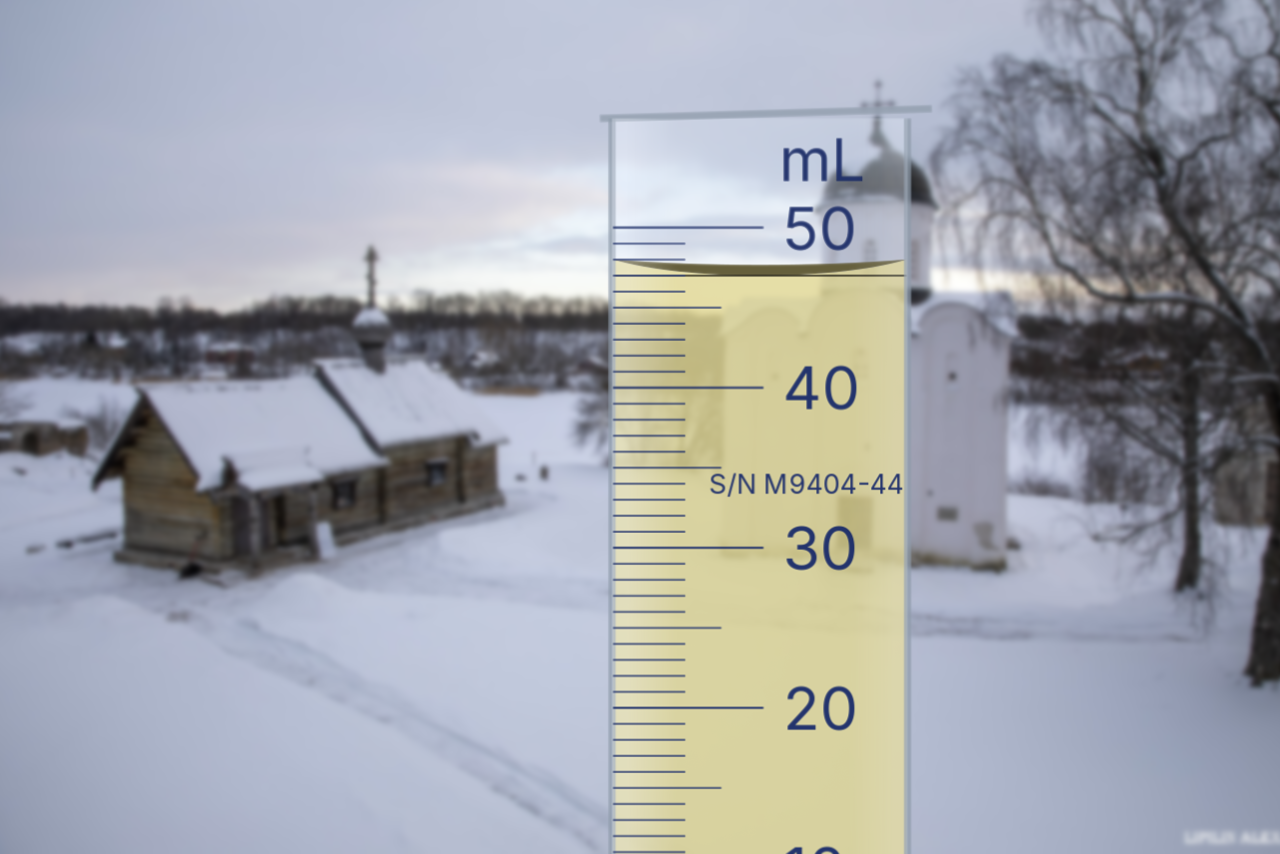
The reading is 47 mL
